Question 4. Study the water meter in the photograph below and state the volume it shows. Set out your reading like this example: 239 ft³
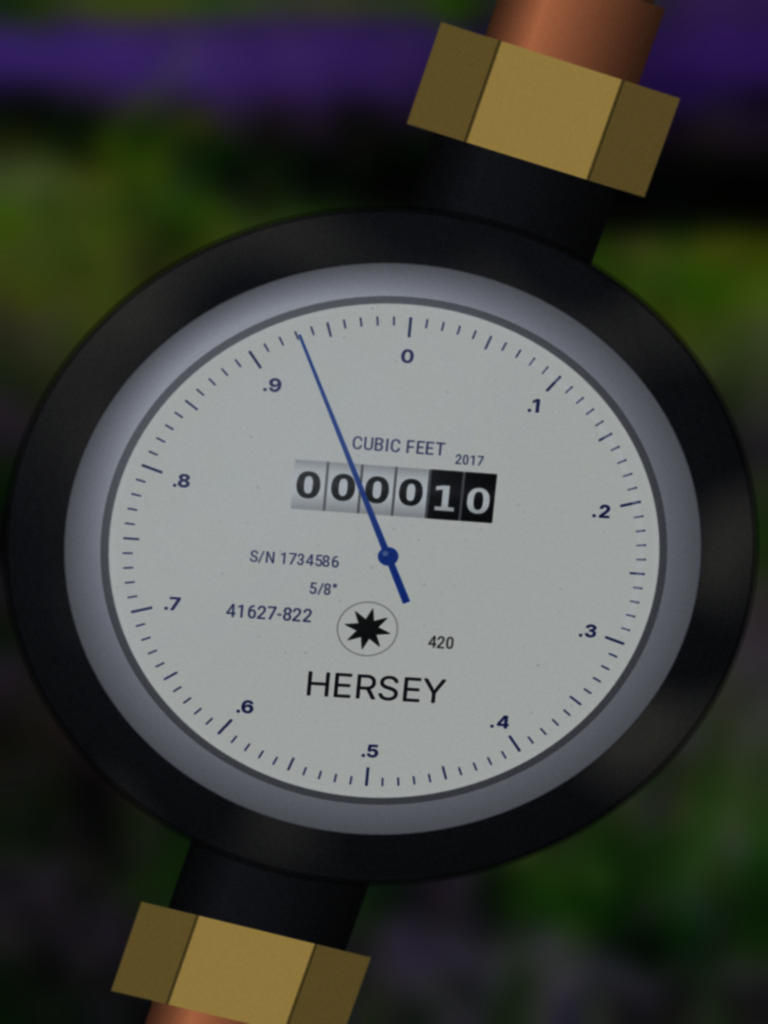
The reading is 9.93 ft³
